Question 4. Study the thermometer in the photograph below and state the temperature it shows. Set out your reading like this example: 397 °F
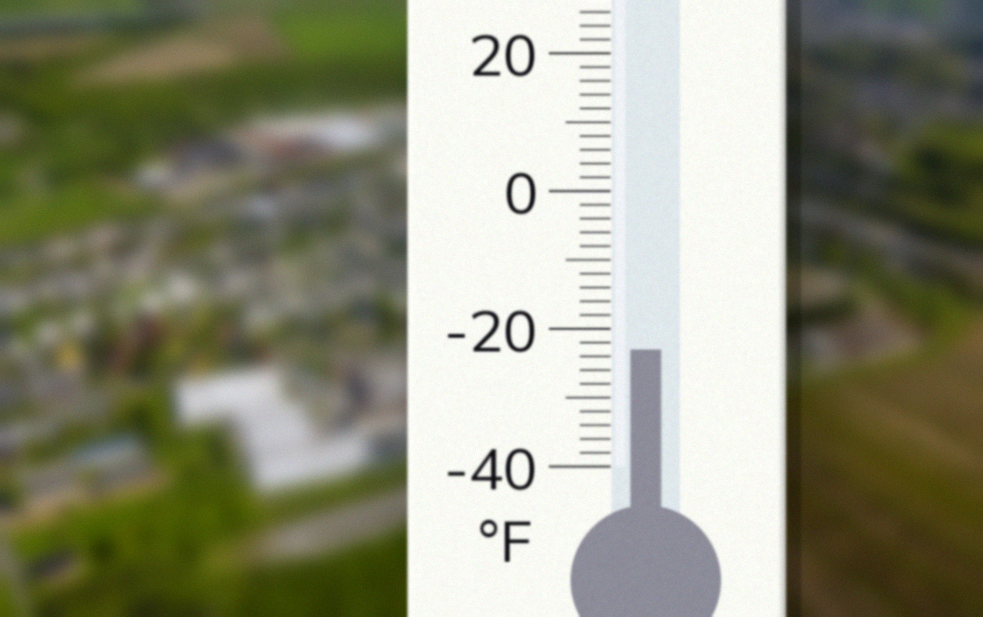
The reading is -23 °F
